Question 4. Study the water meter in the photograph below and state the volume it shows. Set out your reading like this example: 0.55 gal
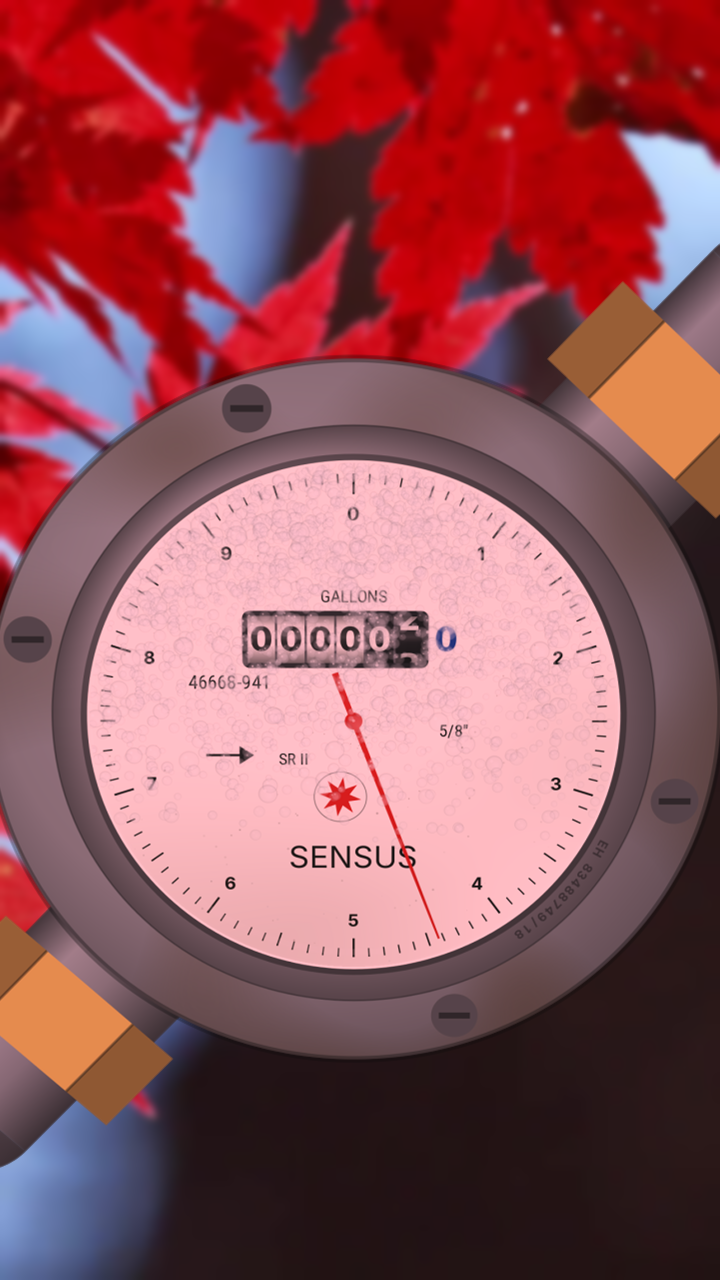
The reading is 24.4 gal
